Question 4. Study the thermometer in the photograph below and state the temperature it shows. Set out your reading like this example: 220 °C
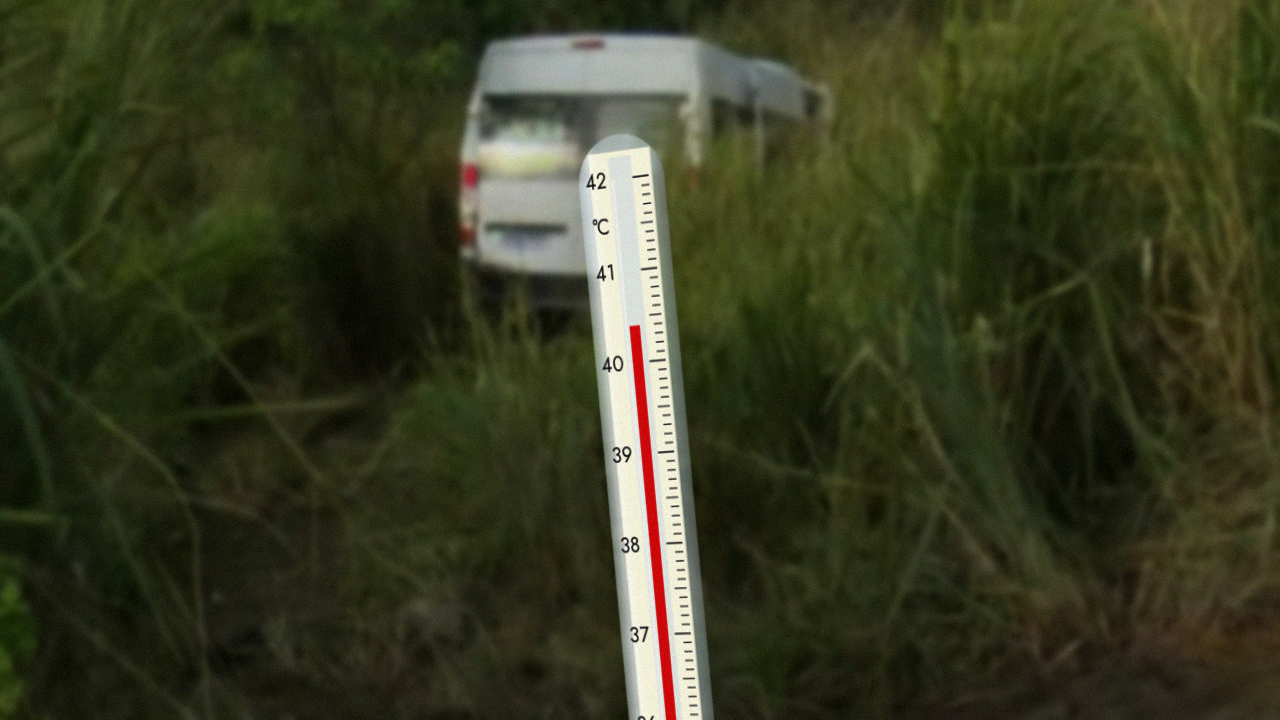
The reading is 40.4 °C
